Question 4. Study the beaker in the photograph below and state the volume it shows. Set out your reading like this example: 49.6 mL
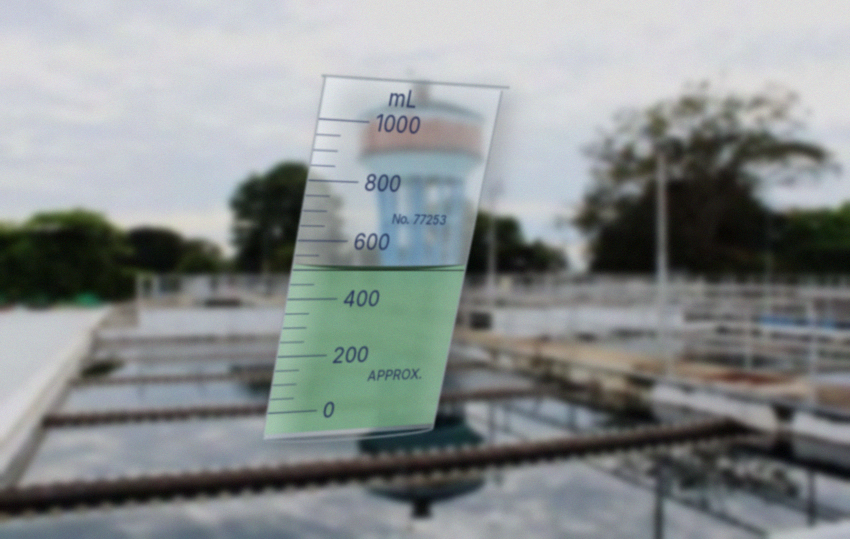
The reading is 500 mL
